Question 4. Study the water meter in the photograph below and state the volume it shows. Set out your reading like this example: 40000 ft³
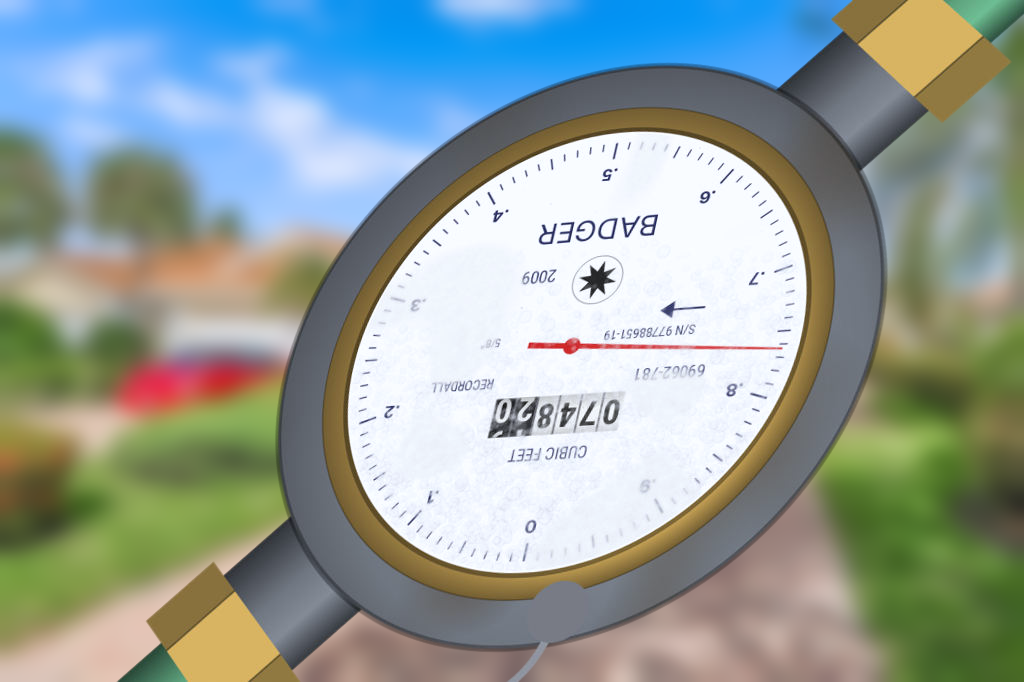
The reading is 74819.76 ft³
